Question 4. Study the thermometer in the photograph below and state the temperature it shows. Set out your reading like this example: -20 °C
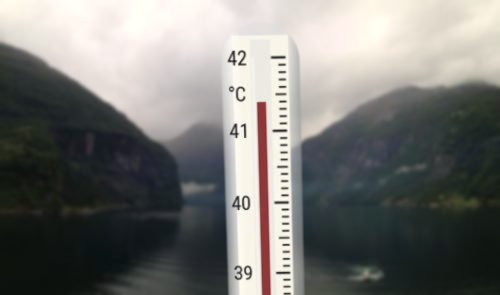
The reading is 41.4 °C
